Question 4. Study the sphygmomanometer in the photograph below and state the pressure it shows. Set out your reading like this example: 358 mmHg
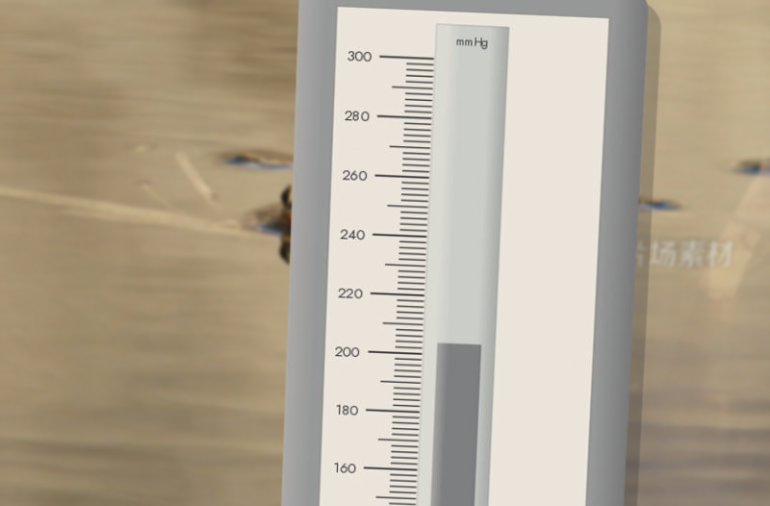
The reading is 204 mmHg
